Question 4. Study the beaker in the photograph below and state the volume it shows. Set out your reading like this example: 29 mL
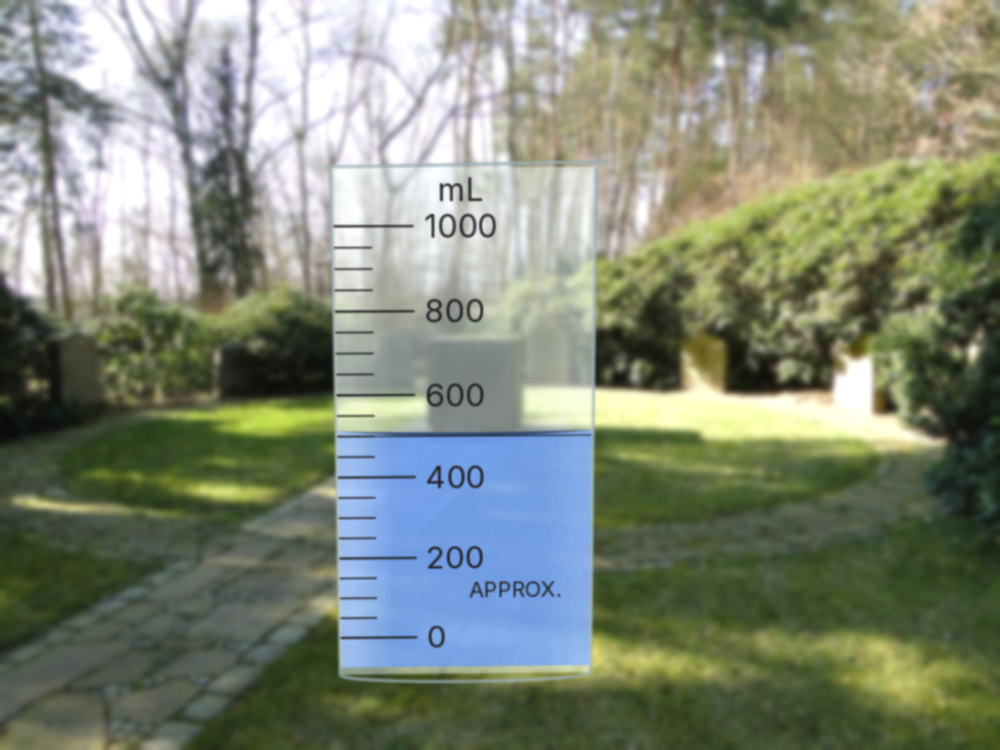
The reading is 500 mL
